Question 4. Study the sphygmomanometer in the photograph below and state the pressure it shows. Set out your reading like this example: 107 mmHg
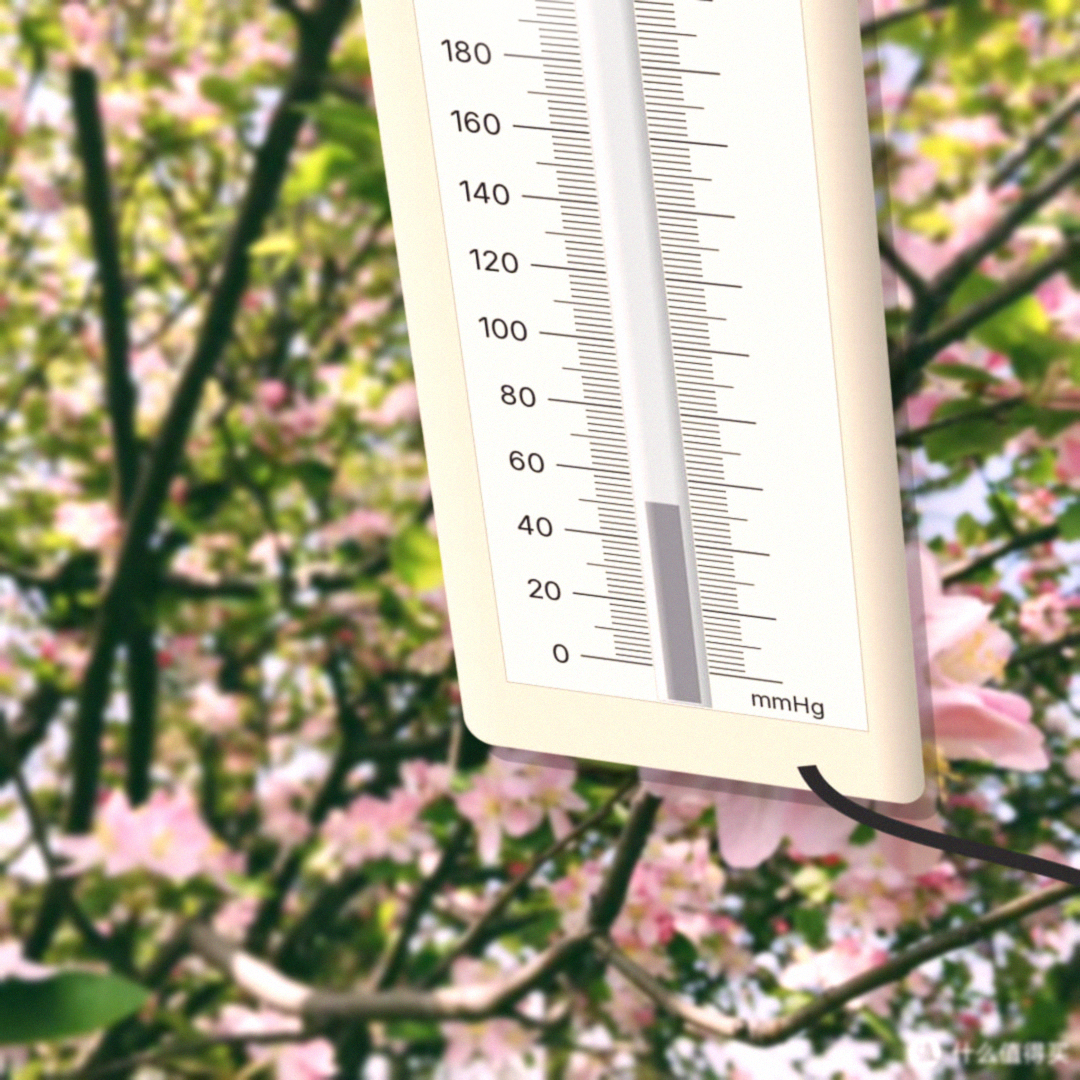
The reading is 52 mmHg
